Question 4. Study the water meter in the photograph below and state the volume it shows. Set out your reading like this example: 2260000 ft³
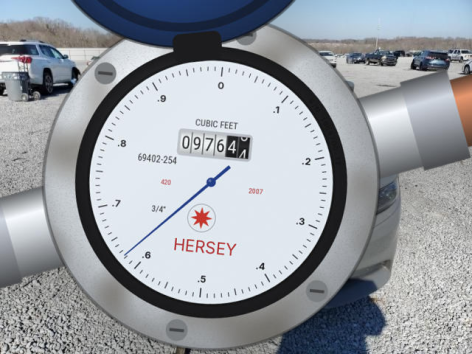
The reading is 97643.62 ft³
